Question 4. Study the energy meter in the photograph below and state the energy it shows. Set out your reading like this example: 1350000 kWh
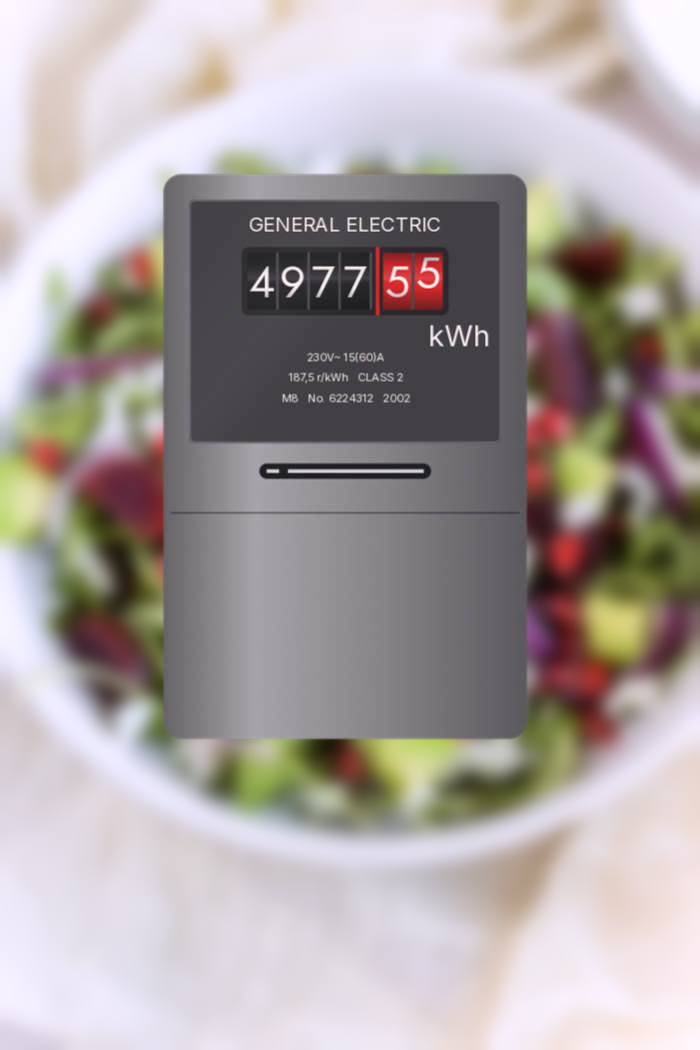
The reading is 4977.55 kWh
